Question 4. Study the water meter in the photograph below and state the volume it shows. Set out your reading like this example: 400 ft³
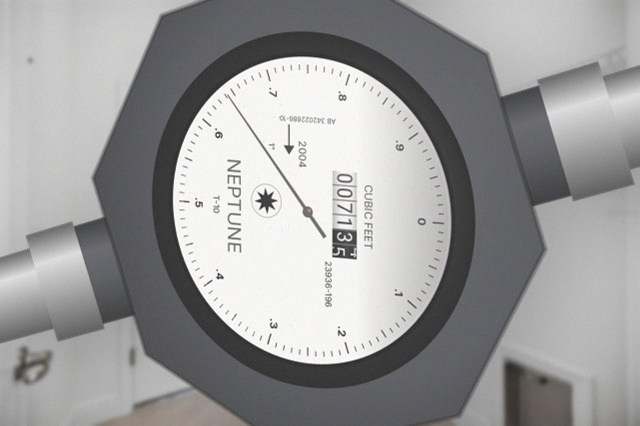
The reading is 7134.64 ft³
